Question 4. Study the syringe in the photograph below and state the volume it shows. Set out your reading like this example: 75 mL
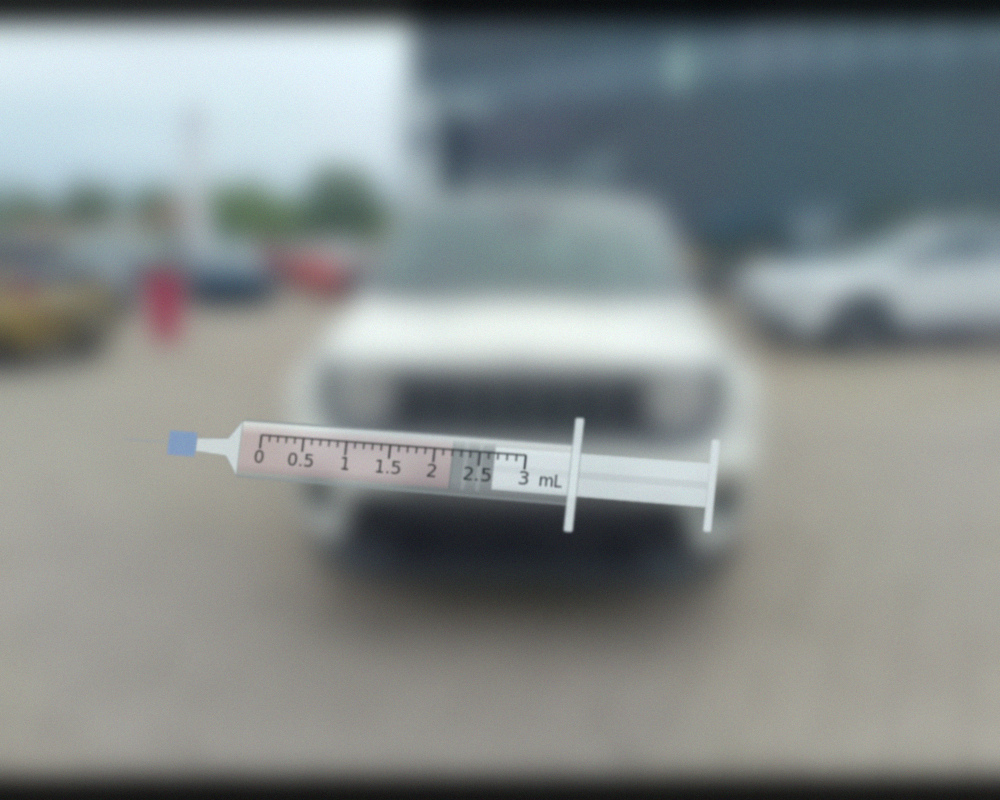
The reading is 2.2 mL
